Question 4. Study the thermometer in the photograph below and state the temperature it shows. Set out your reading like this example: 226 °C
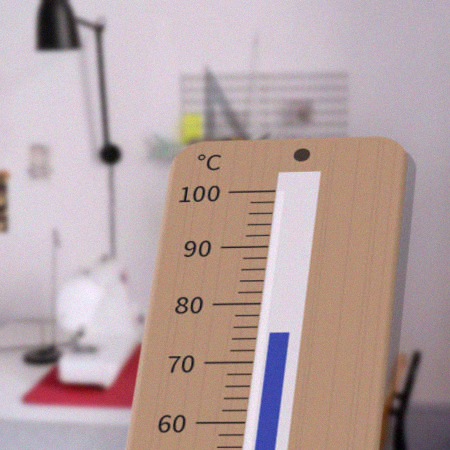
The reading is 75 °C
